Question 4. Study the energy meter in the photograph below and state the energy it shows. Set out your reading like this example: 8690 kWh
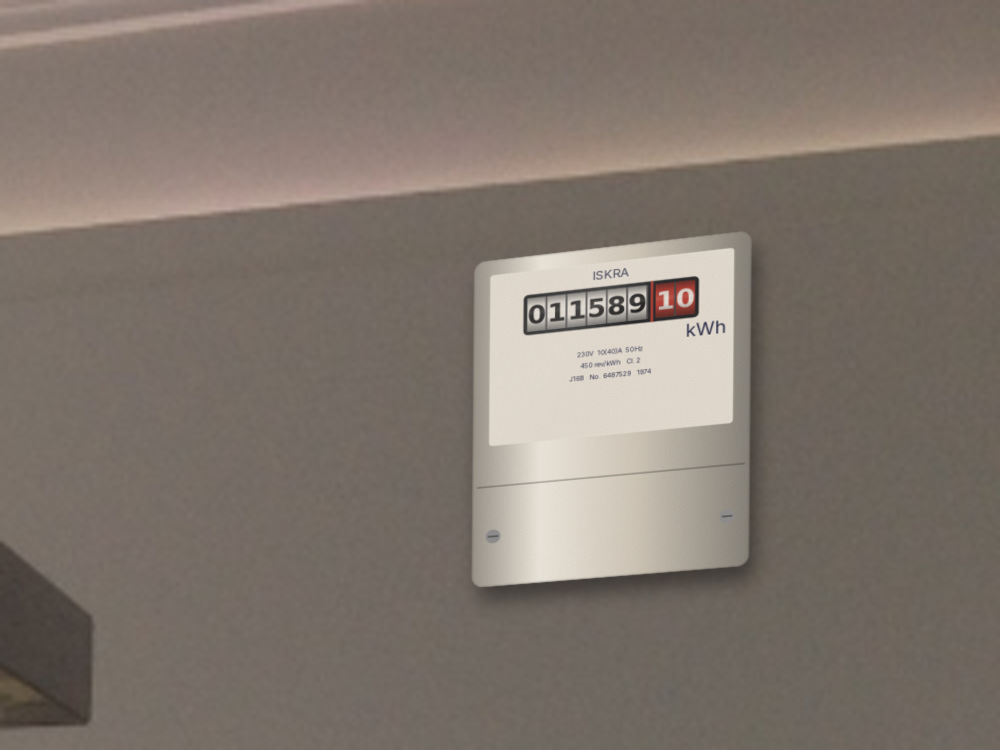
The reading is 11589.10 kWh
